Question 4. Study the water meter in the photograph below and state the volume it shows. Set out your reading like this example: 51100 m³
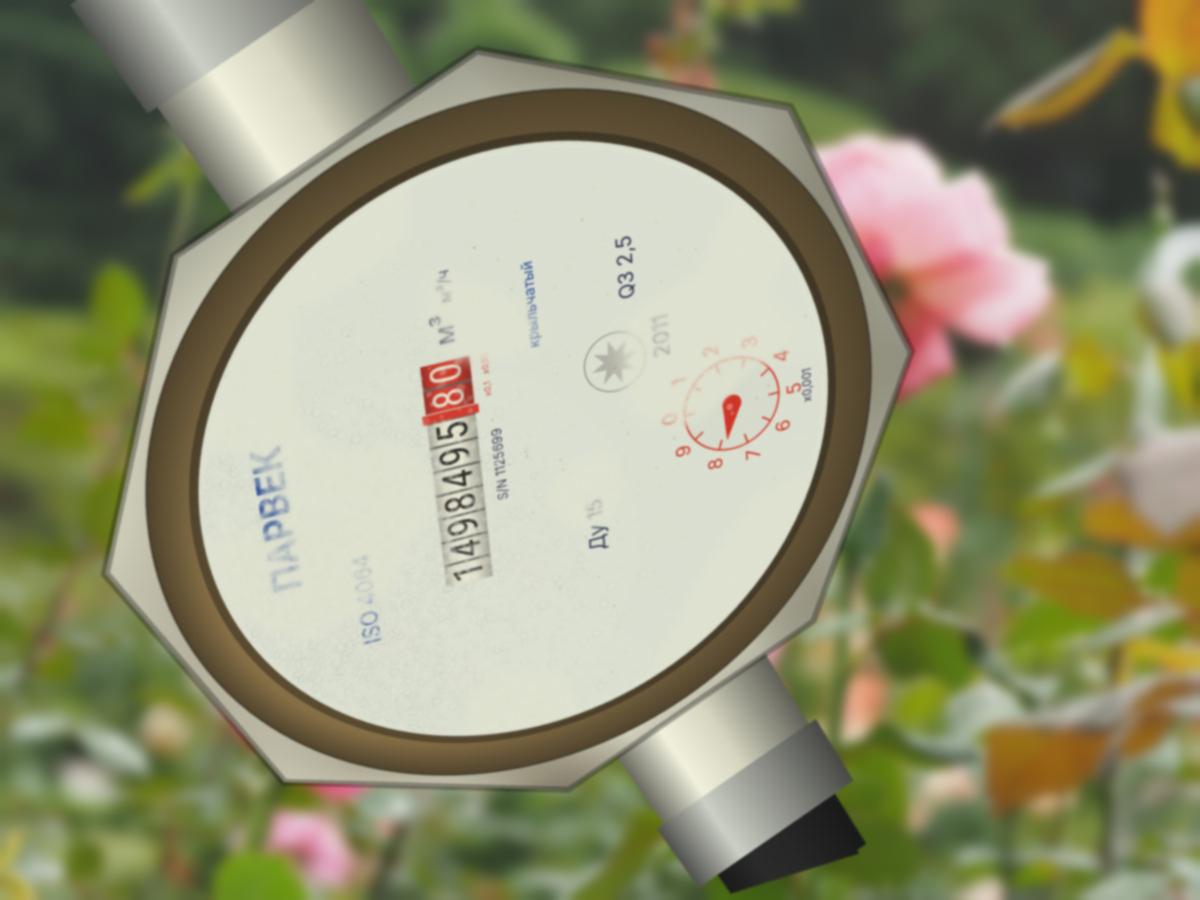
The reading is 1498495.807 m³
